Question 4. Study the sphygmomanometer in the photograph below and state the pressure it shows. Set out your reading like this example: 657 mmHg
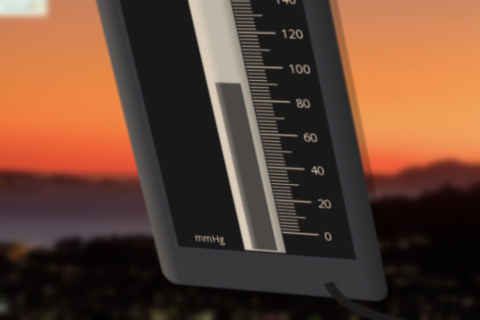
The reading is 90 mmHg
